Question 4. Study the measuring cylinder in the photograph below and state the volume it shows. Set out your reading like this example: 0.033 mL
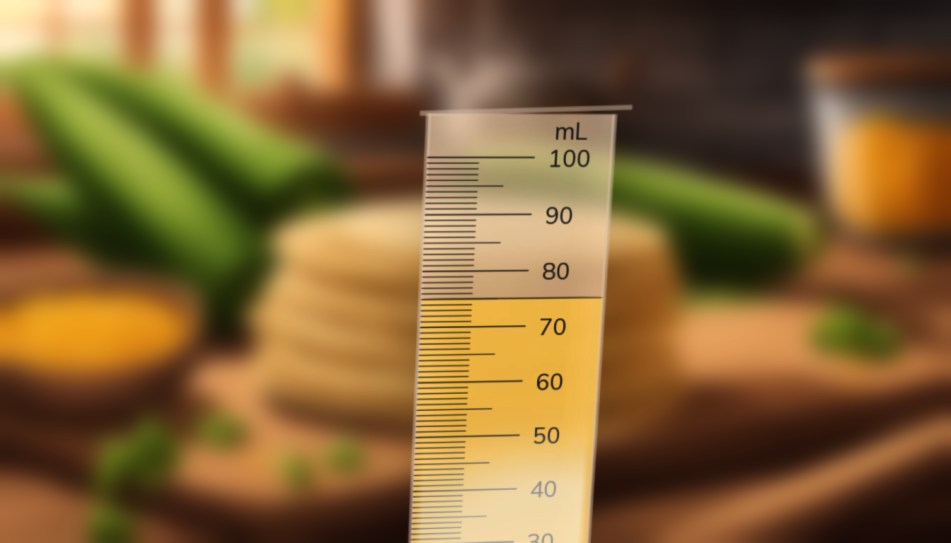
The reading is 75 mL
